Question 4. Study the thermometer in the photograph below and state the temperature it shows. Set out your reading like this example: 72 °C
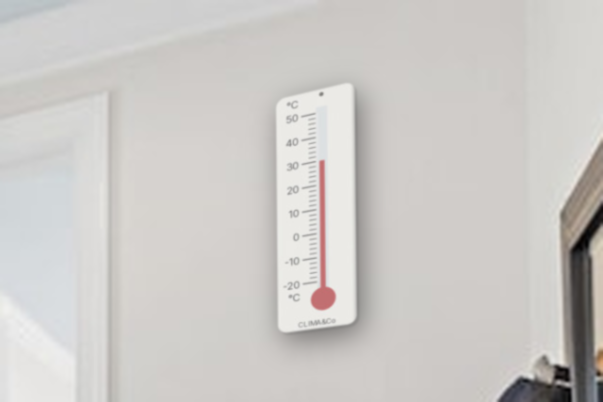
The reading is 30 °C
